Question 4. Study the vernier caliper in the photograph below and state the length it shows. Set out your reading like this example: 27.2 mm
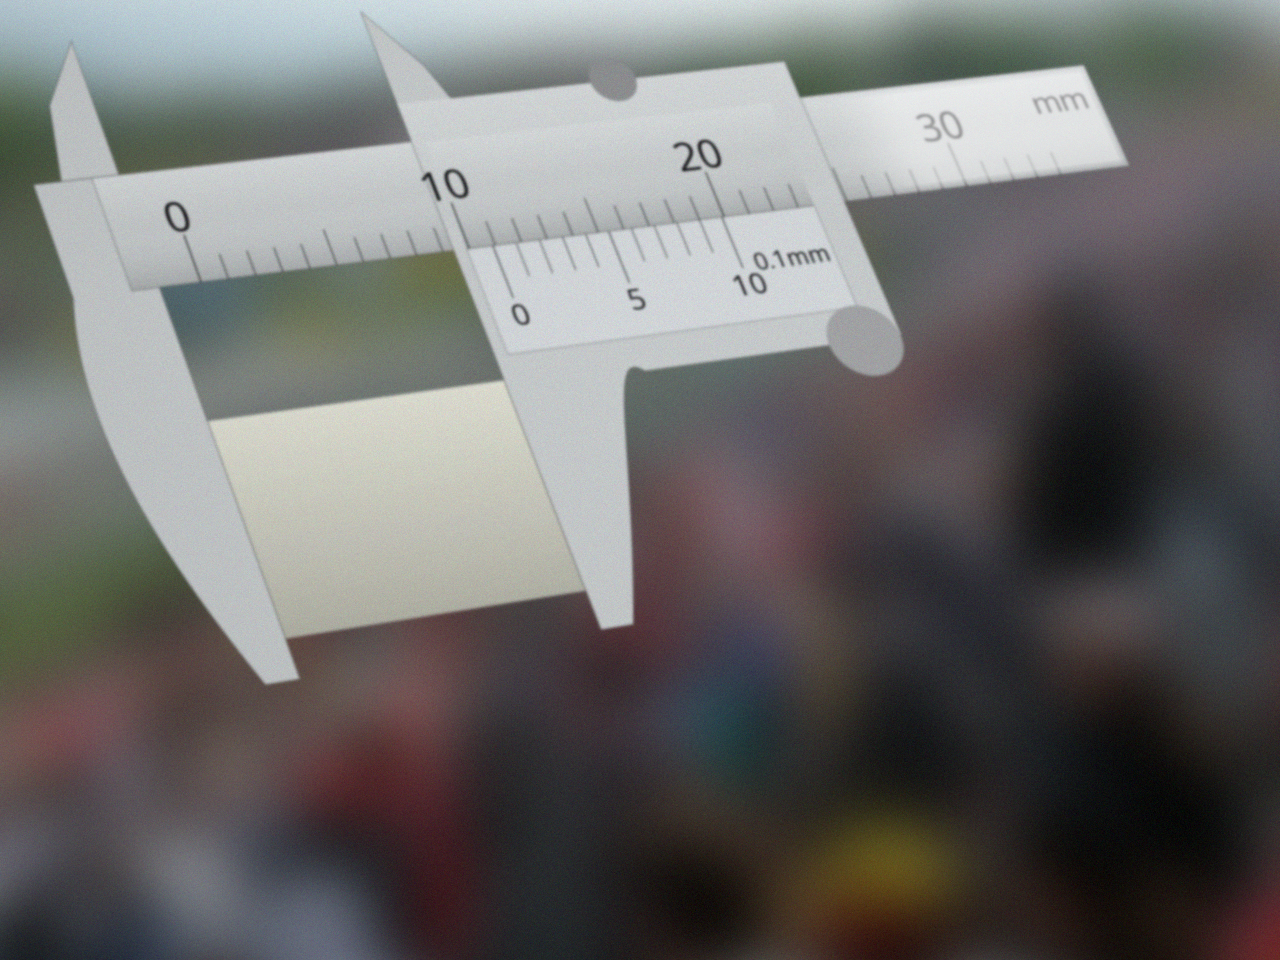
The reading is 10.9 mm
